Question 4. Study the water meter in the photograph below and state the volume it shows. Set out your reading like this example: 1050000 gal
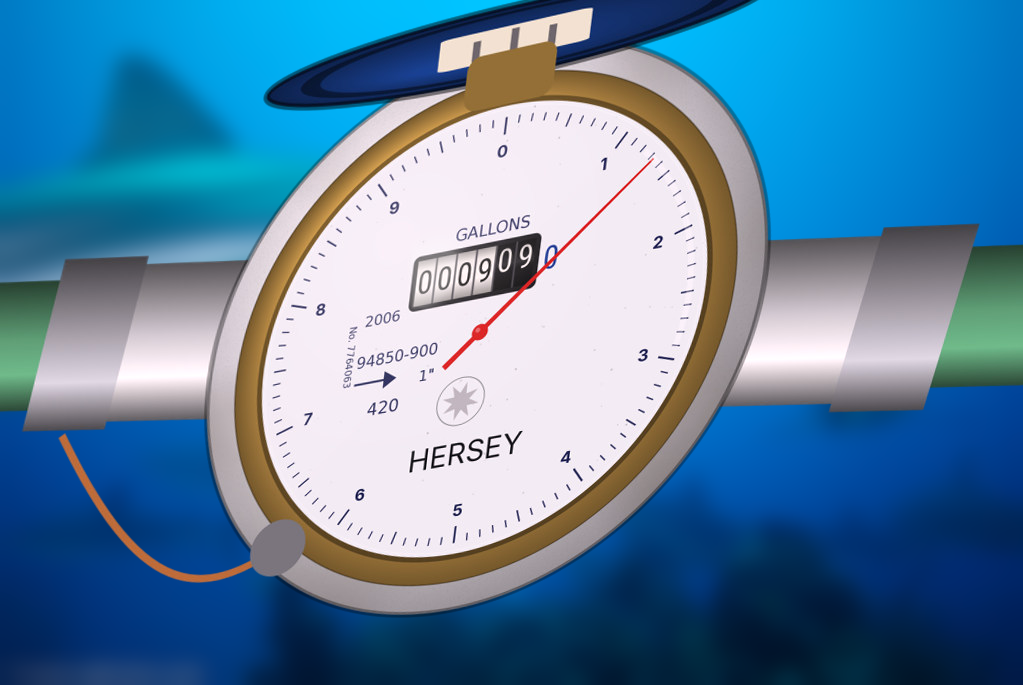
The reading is 9091.3 gal
